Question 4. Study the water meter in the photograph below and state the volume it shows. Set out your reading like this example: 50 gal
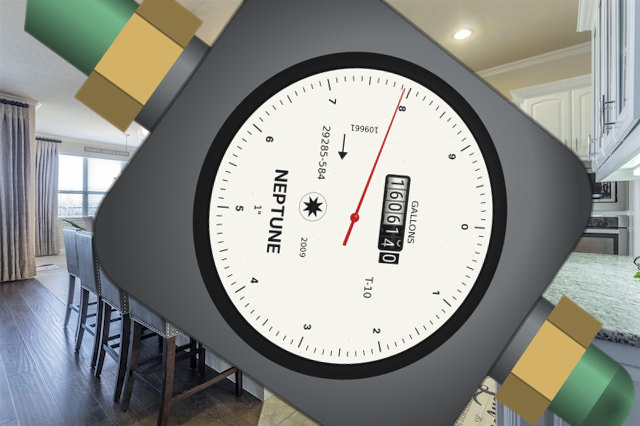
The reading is 1606137.9 gal
